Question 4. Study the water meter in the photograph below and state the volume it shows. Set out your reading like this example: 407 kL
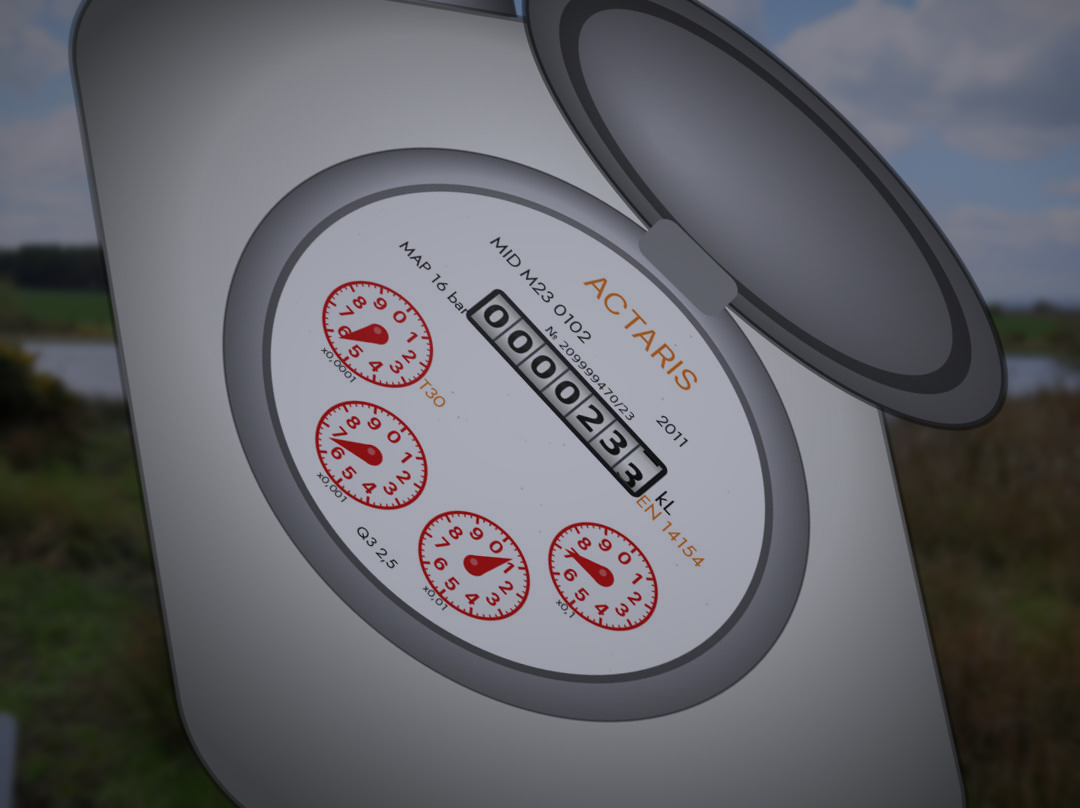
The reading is 232.7065 kL
